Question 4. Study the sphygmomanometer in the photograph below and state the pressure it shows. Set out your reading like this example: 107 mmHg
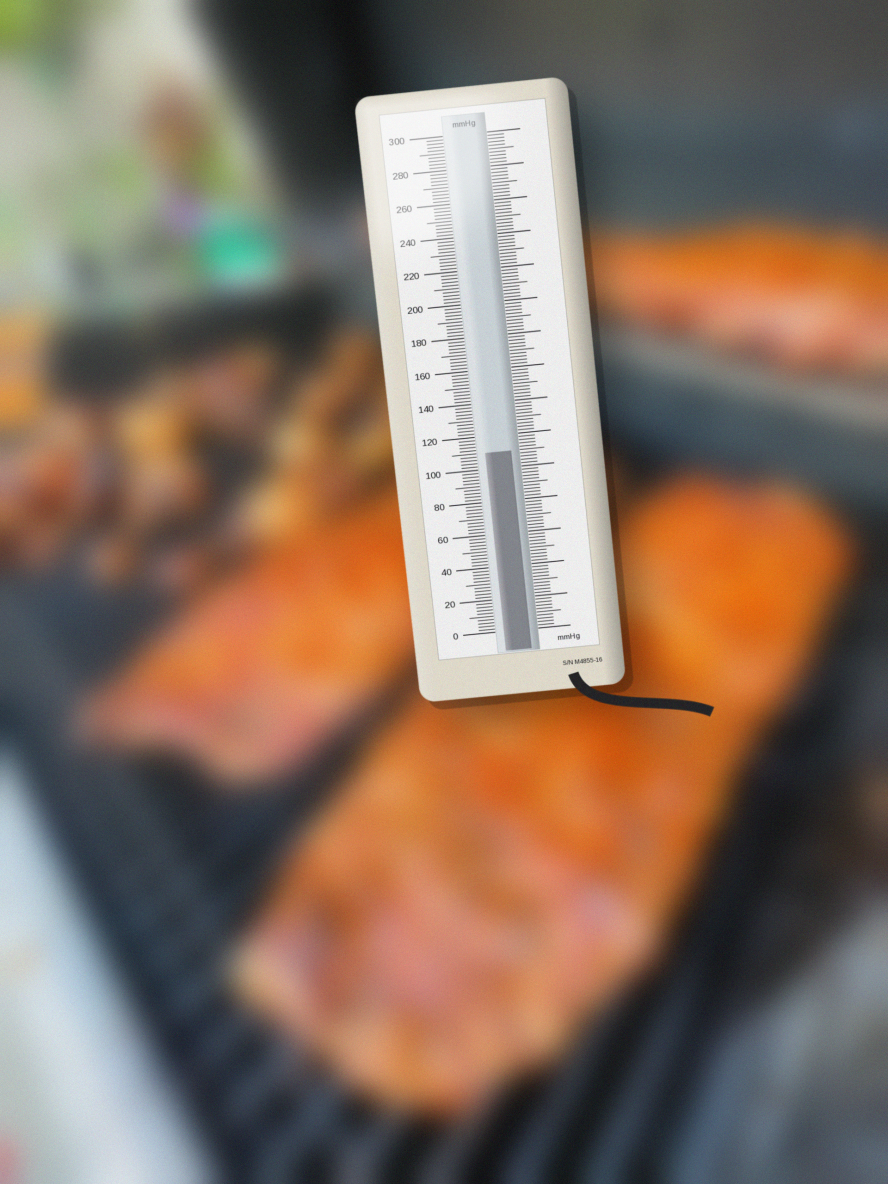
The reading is 110 mmHg
